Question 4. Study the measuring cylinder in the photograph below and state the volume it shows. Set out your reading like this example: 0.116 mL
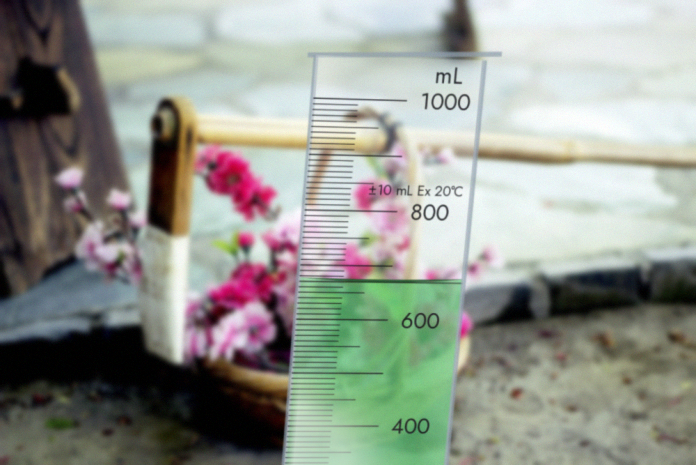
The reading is 670 mL
